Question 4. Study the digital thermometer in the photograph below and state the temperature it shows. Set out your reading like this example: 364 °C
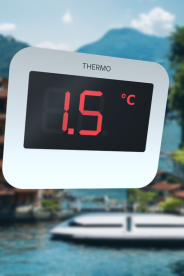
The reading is 1.5 °C
